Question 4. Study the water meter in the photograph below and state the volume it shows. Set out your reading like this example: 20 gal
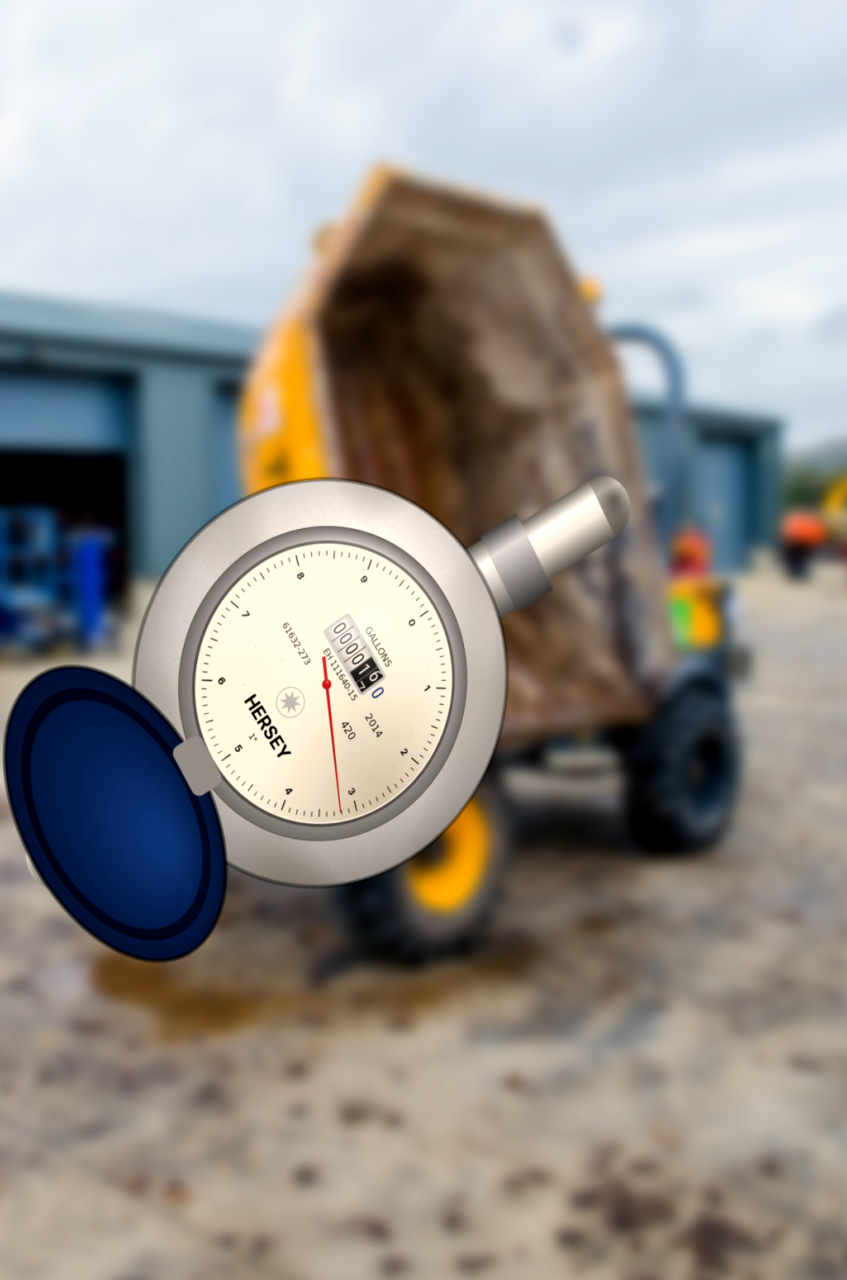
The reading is 163.2 gal
